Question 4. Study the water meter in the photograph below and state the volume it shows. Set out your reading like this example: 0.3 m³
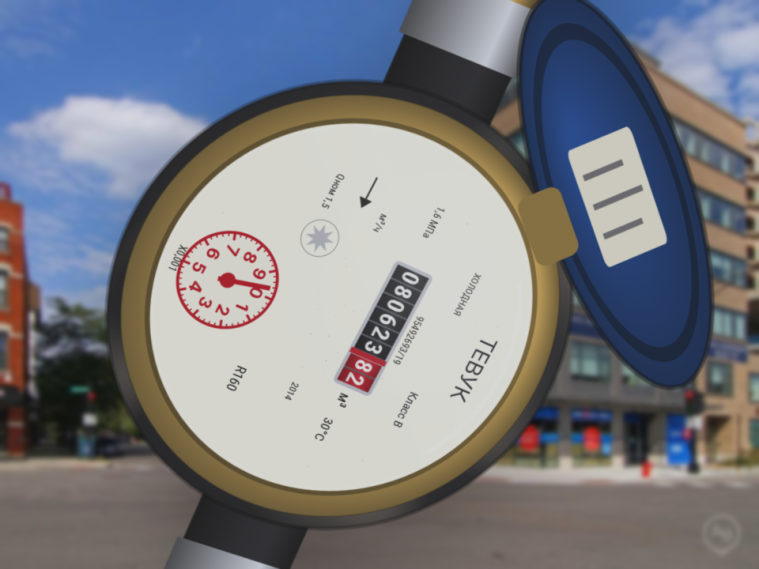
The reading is 80623.819 m³
